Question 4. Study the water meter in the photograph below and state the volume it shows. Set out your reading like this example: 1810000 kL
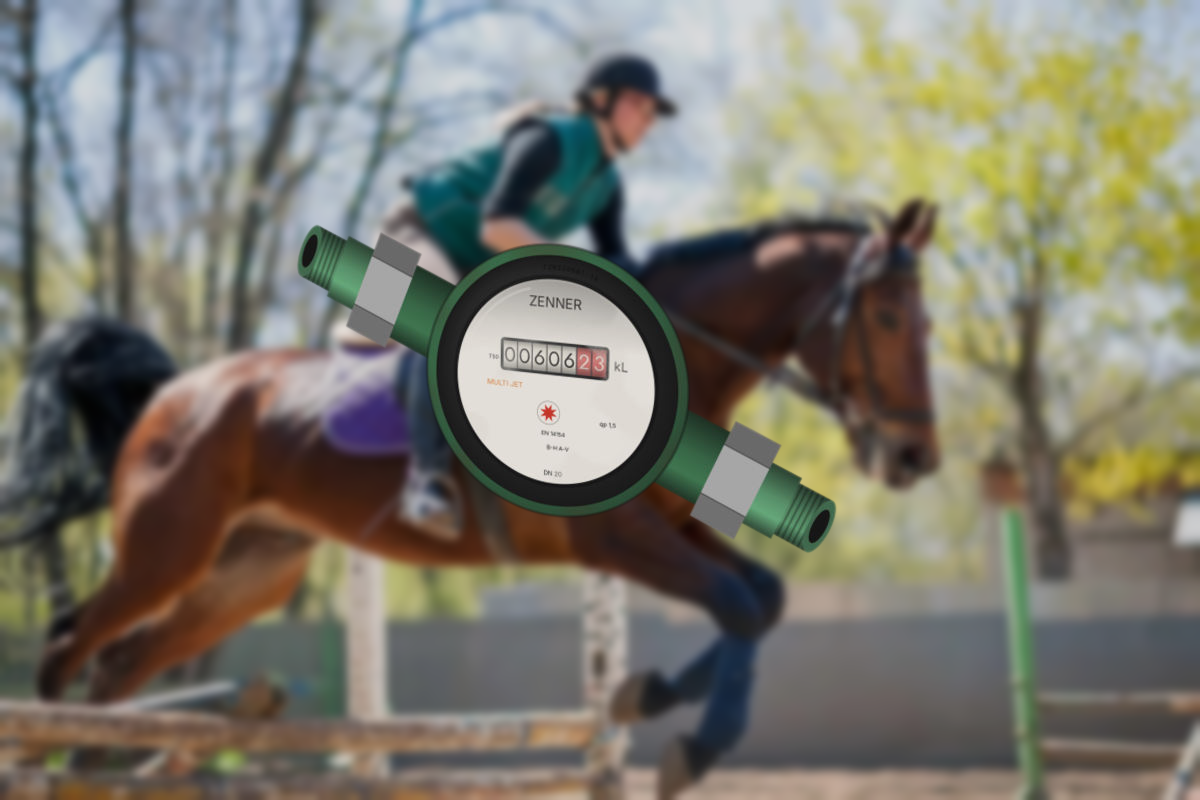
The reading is 606.23 kL
